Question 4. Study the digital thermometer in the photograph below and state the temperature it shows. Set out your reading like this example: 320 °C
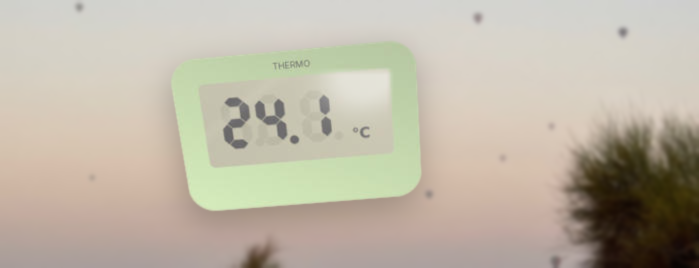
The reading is 24.1 °C
